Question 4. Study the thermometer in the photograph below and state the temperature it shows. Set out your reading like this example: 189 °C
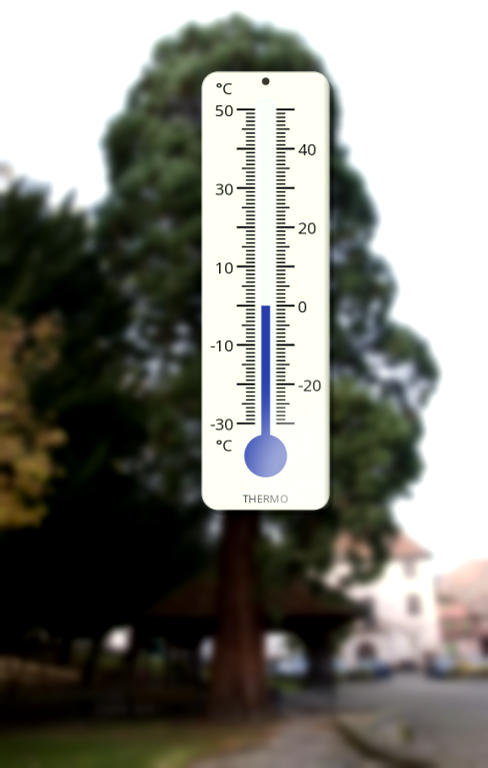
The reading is 0 °C
